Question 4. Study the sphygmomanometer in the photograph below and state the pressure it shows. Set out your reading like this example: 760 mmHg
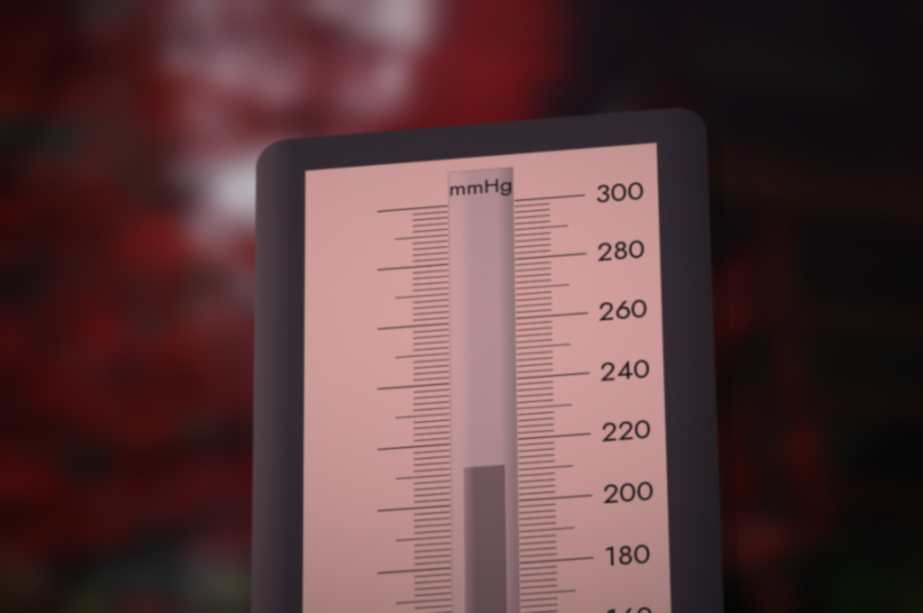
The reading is 212 mmHg
